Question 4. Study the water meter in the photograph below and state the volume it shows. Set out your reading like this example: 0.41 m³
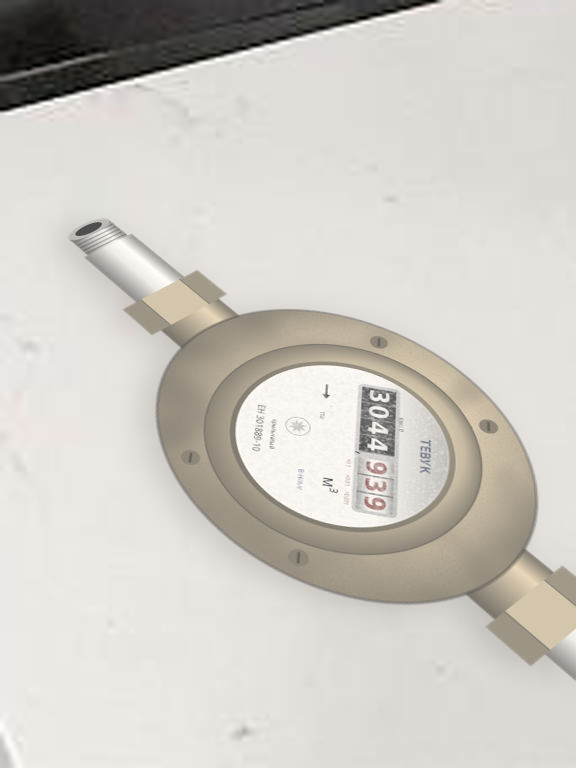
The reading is 3044.939 m³
